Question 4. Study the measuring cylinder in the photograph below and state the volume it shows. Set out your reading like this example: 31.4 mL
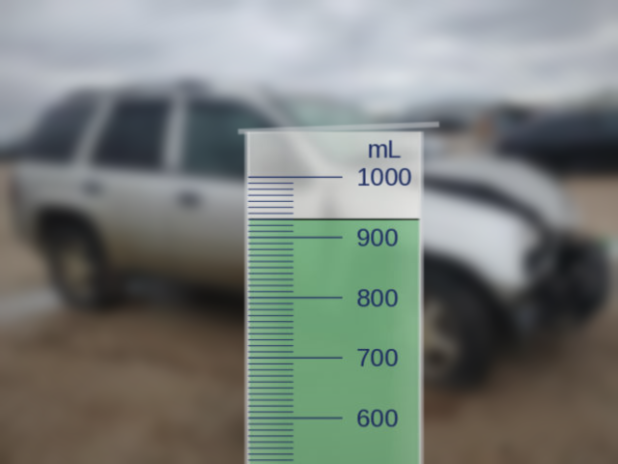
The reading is 930 mL
